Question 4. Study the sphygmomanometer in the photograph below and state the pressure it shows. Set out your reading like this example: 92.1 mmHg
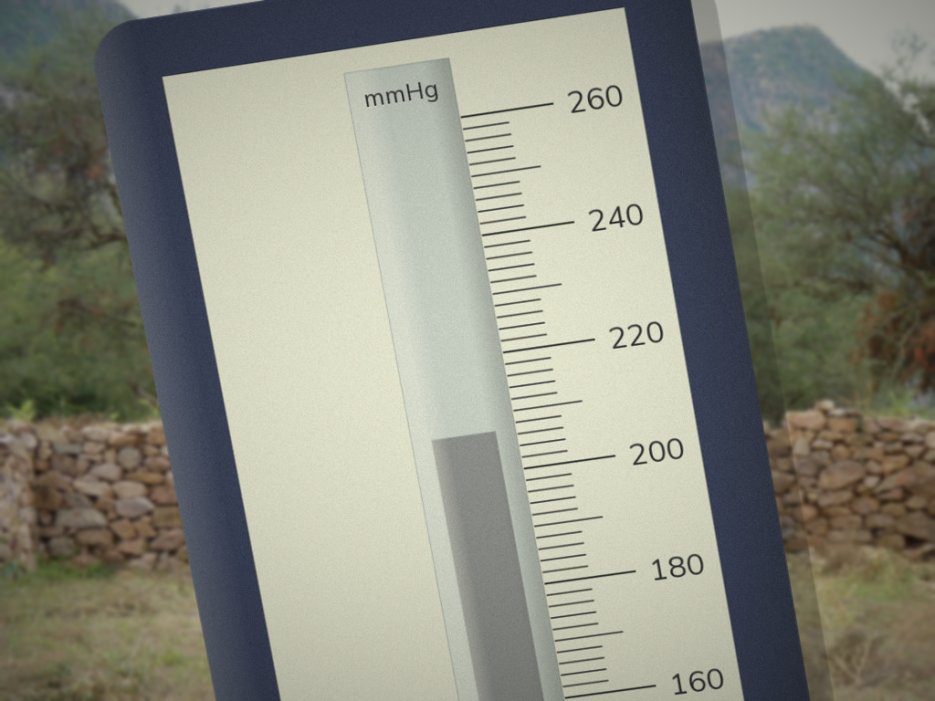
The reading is 207 mmHg
